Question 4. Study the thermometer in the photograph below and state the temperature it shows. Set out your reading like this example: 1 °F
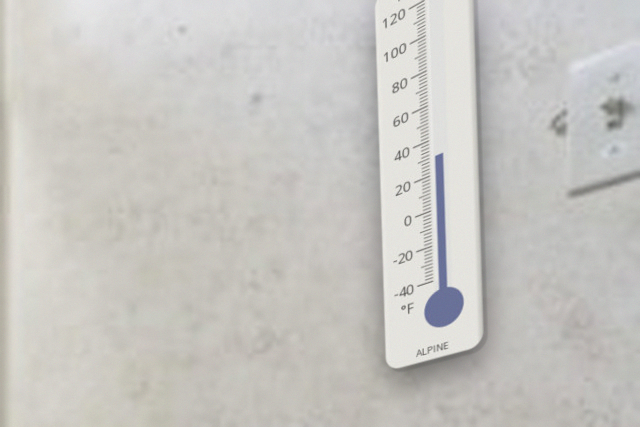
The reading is 30 °F
